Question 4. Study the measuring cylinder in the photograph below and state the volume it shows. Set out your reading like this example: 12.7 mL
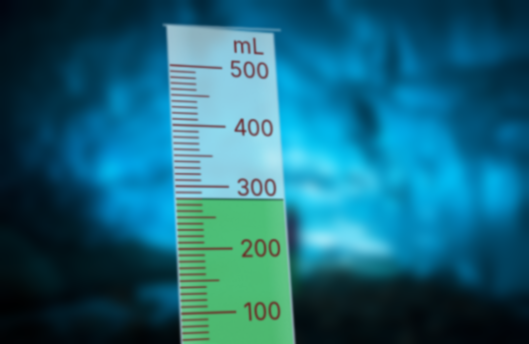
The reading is 280 mL
